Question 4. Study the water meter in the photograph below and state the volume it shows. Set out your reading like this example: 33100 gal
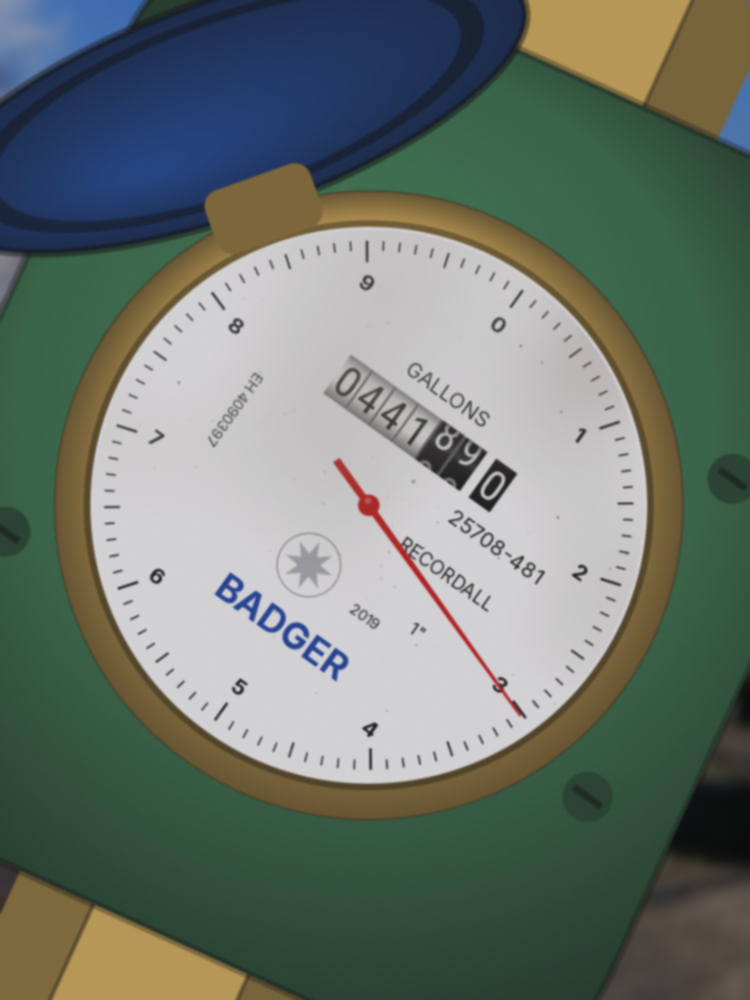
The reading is 441893.0 gal
